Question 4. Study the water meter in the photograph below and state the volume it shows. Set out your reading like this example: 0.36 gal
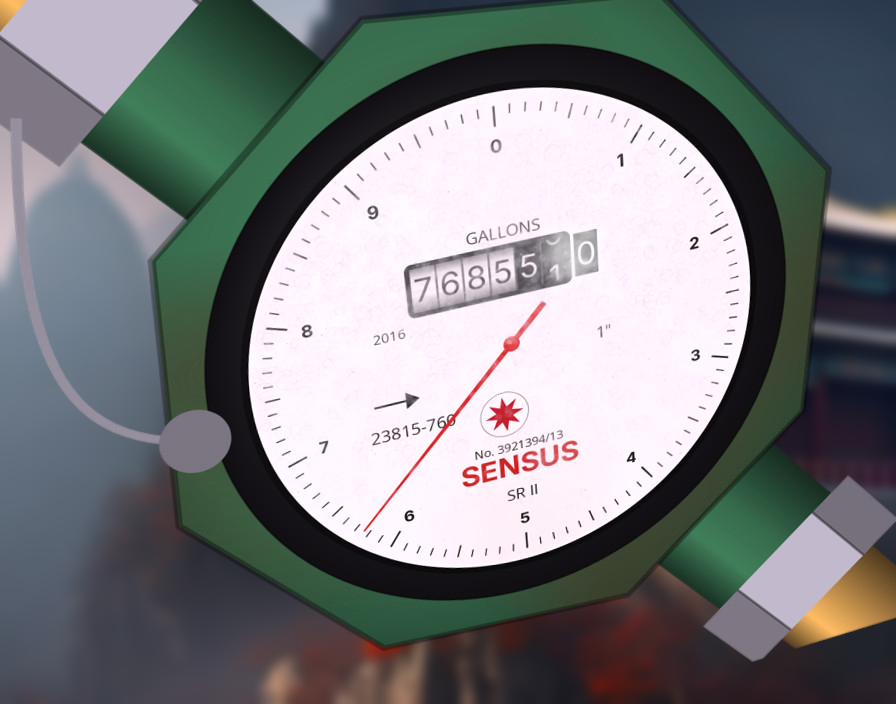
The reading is 7685506.2 gal
